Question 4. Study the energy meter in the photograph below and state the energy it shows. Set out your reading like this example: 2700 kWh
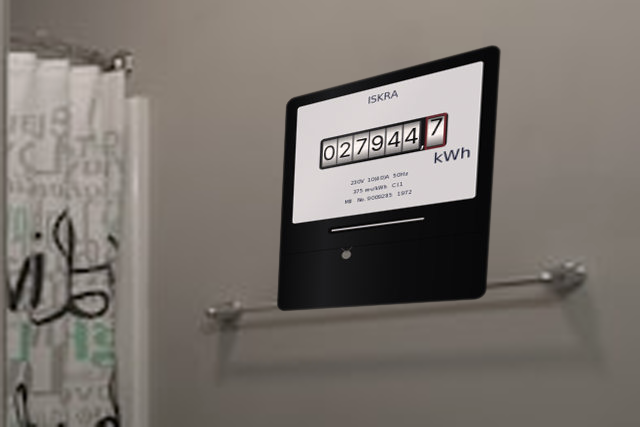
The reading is 27944.7 kWh
